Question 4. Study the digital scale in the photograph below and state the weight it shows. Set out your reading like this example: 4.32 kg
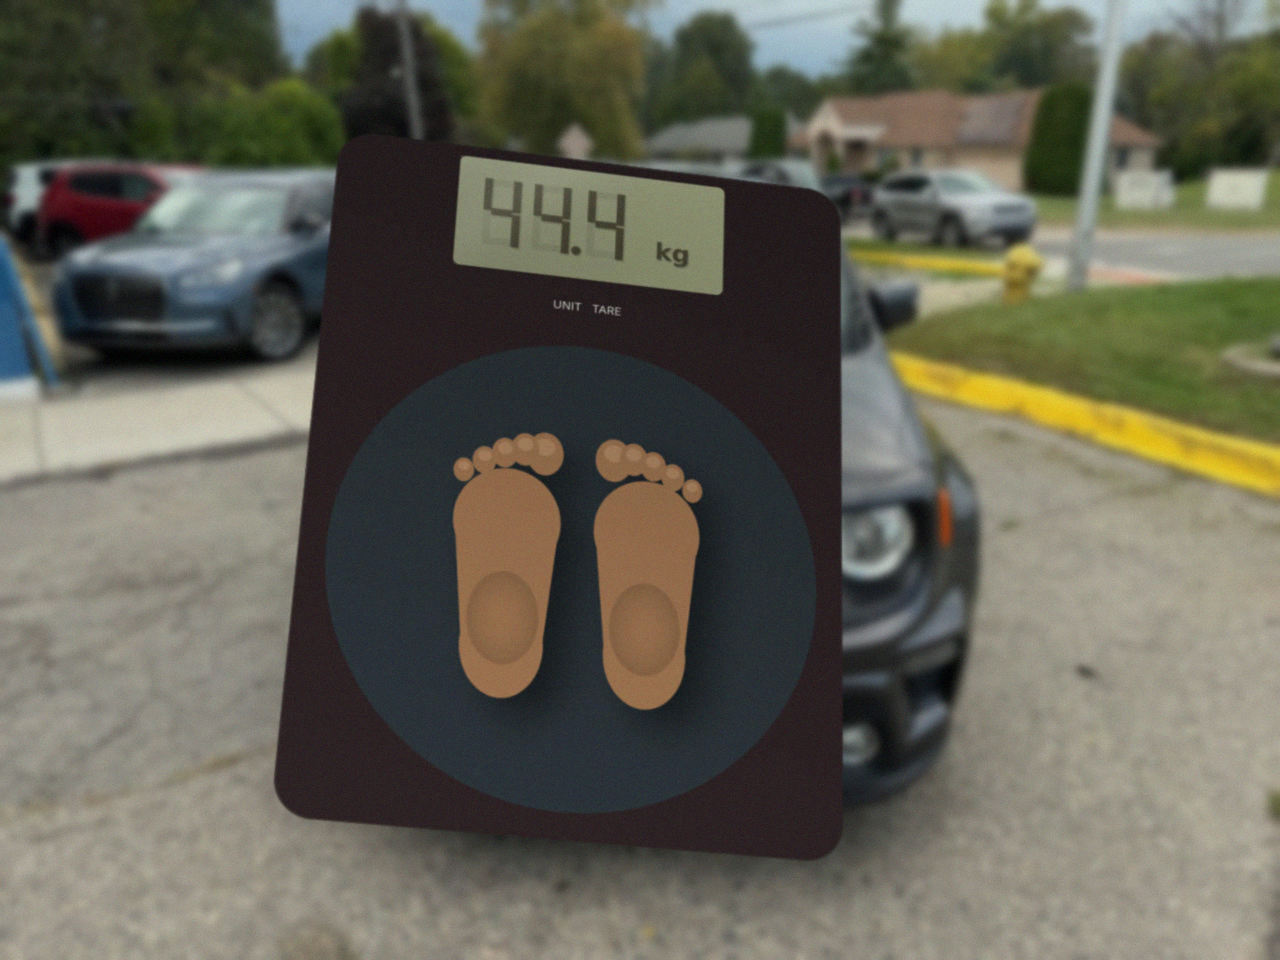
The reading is 44.4 kg
